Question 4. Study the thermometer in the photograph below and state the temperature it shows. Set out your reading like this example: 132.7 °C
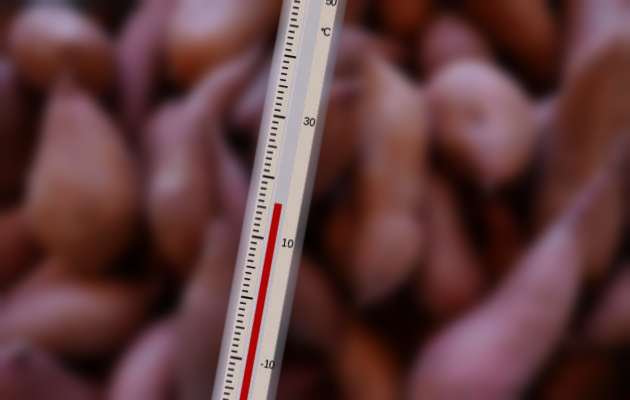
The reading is 16 °C
